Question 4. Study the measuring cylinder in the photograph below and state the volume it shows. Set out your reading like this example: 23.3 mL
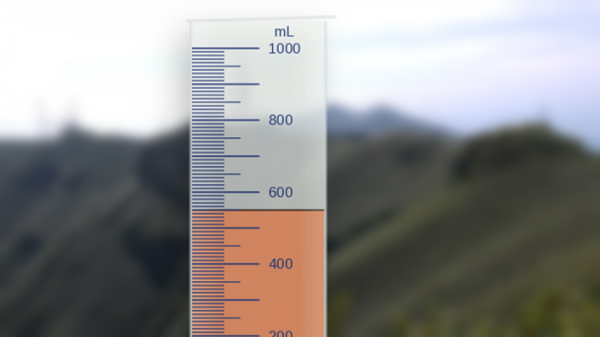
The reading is 550 mL
